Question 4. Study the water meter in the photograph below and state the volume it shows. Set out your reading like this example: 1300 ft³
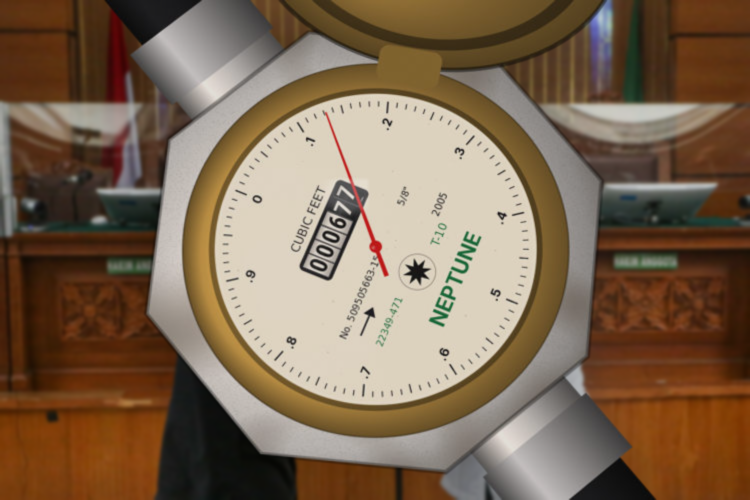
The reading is 677.13 ft³
